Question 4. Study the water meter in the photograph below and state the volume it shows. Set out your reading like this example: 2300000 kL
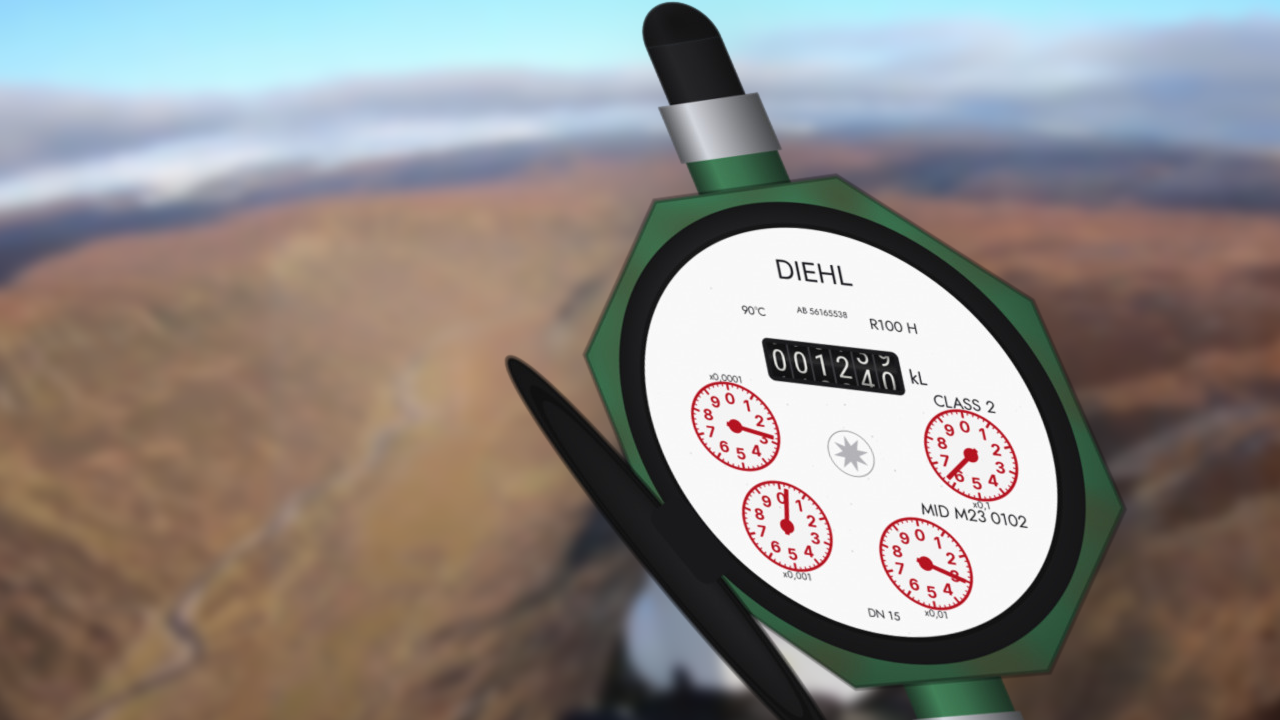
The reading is 1239.6302 kL
